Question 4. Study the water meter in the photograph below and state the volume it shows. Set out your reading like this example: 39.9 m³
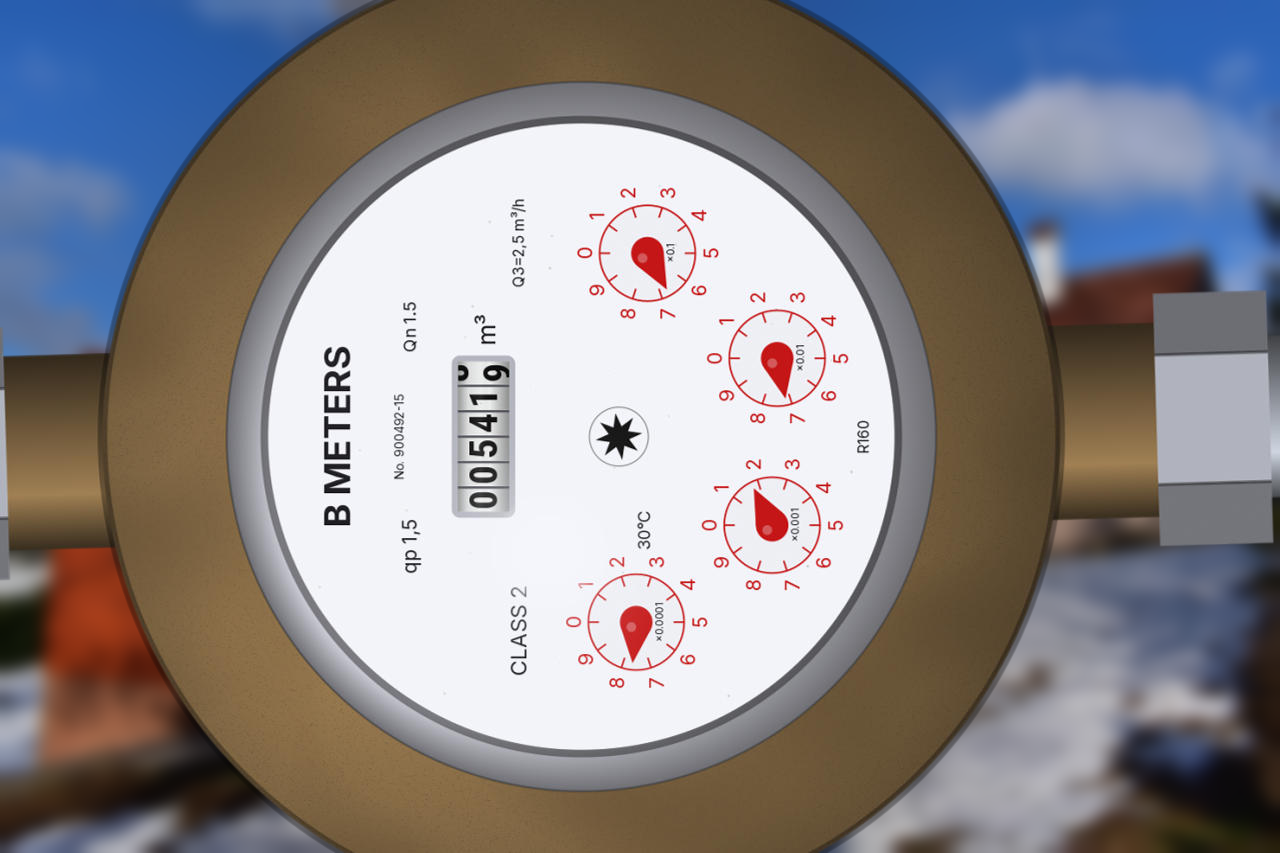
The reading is 5418.6717 m³
